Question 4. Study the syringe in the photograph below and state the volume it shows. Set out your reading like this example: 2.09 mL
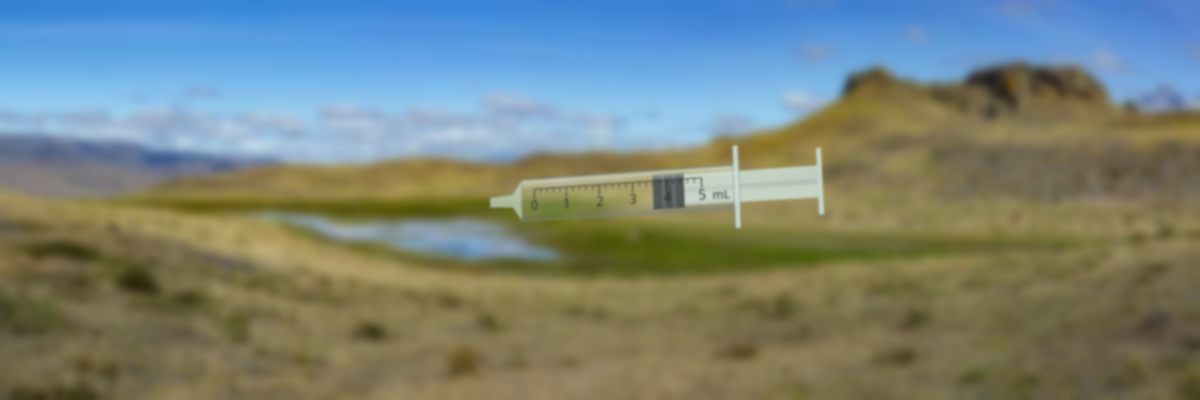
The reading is 3.6 mL
